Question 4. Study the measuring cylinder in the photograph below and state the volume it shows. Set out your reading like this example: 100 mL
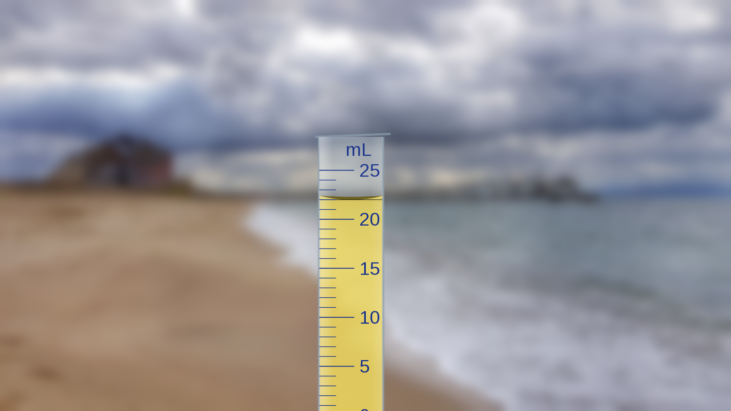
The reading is 22 mL
